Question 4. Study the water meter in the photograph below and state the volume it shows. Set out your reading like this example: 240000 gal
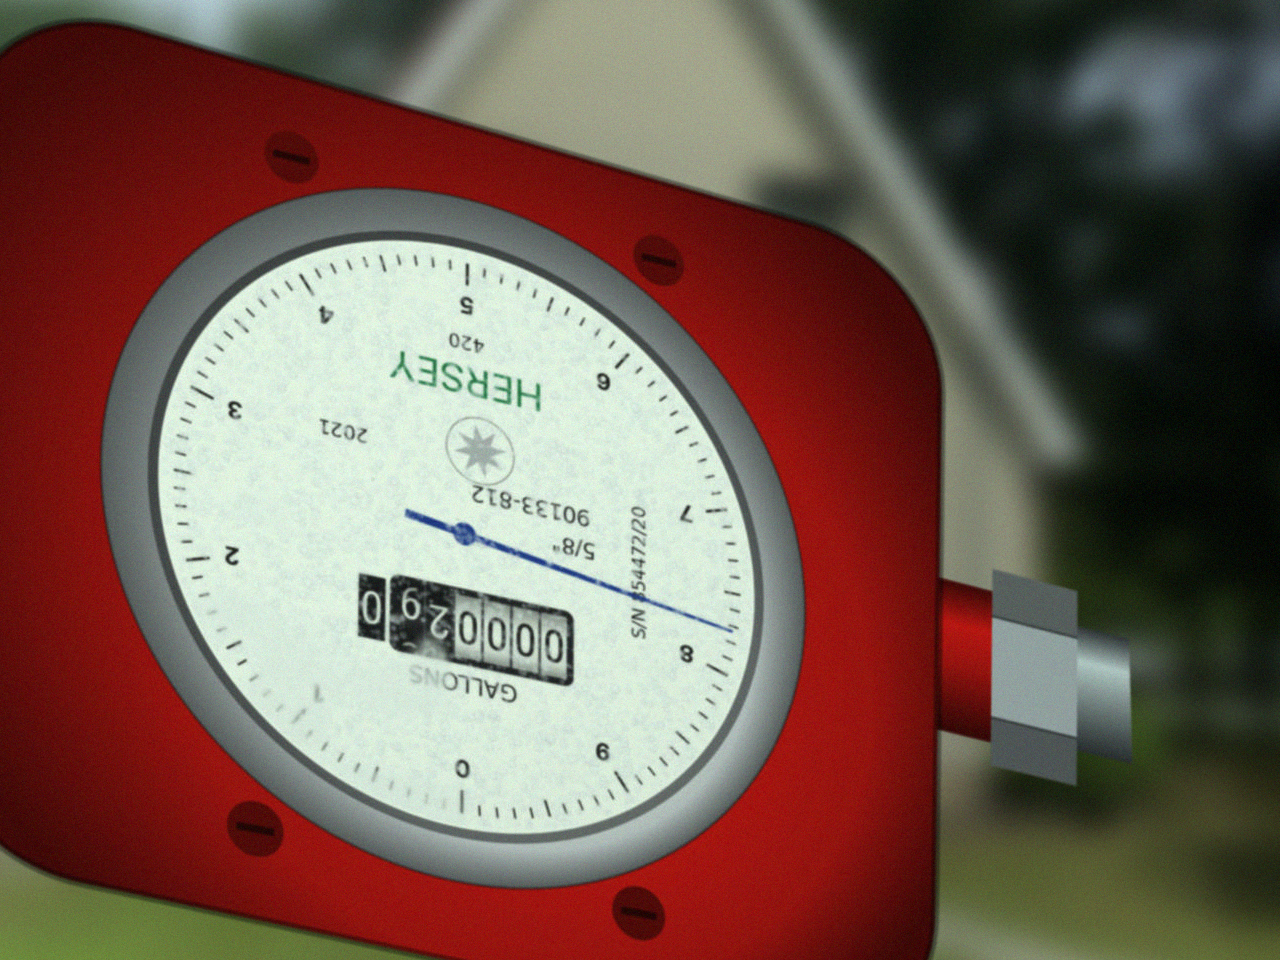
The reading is 287.7 gal
